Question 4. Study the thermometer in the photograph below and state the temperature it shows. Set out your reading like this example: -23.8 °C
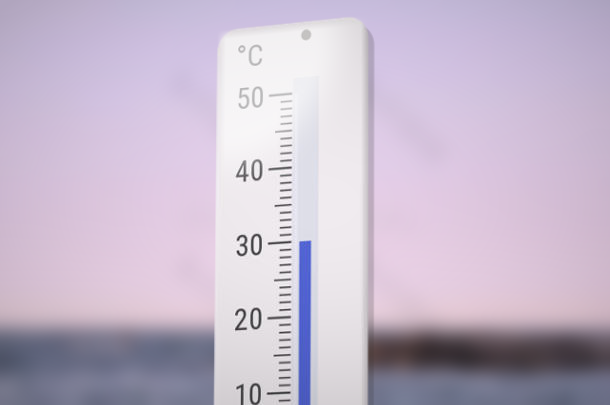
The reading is 30 °C
